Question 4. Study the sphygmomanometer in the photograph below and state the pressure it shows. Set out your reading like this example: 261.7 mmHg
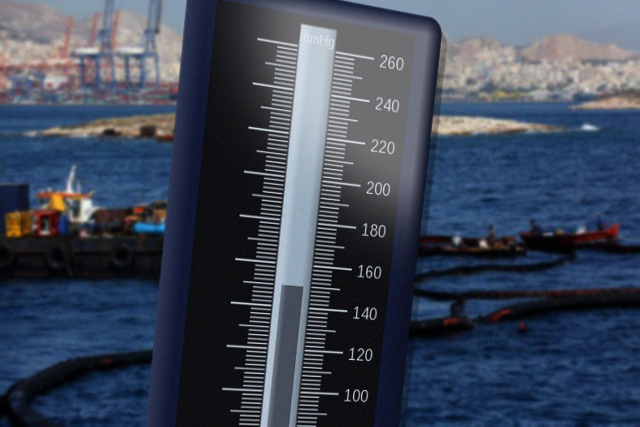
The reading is 150 mmHg
